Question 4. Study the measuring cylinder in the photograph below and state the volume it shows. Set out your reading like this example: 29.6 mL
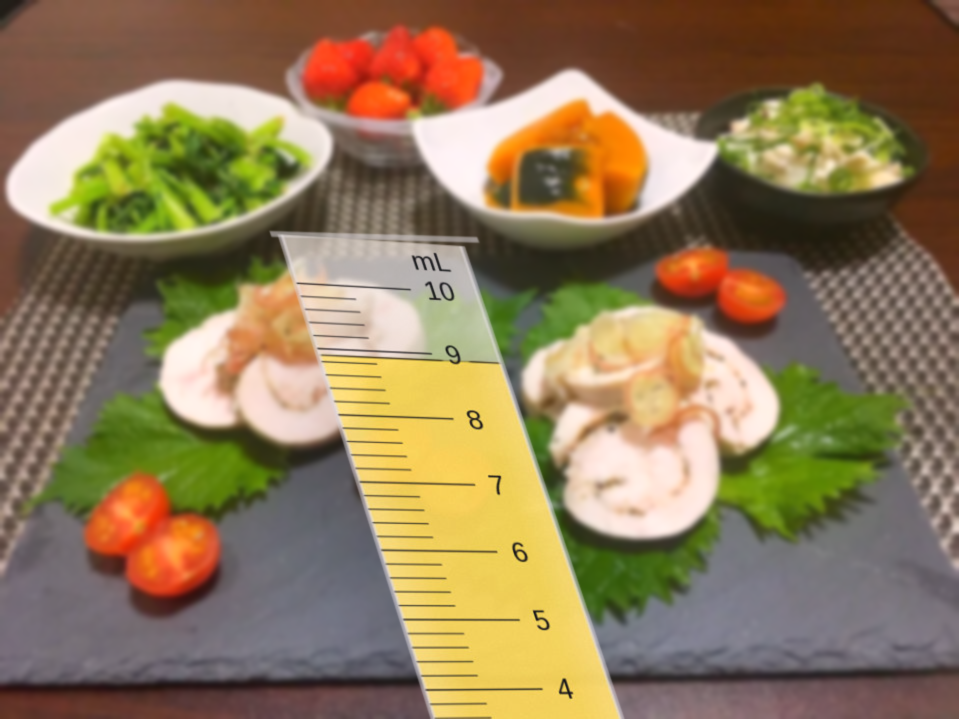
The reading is 8.9 mL
